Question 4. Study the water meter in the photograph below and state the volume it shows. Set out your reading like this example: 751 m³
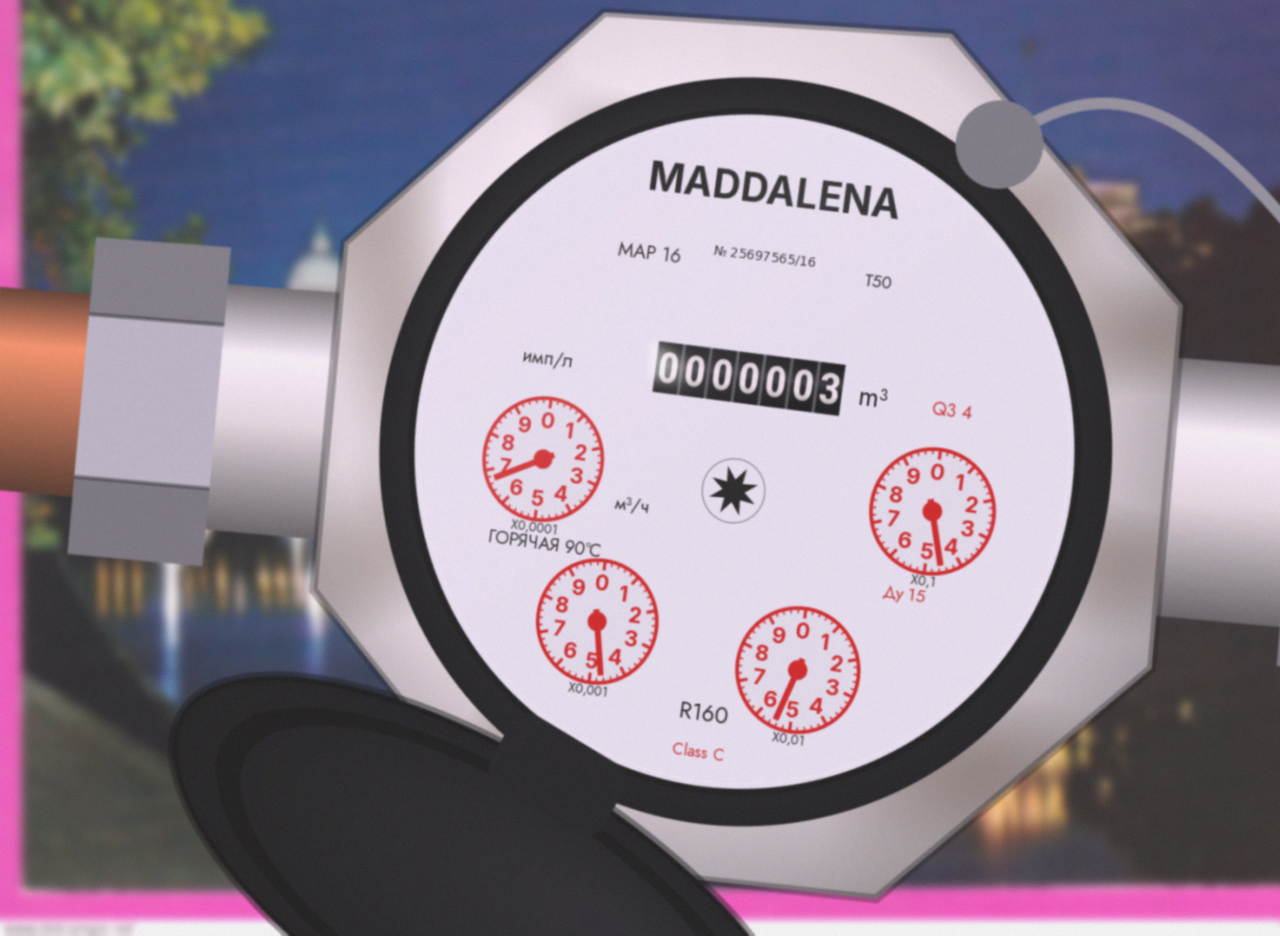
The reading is 3.4546 m³
